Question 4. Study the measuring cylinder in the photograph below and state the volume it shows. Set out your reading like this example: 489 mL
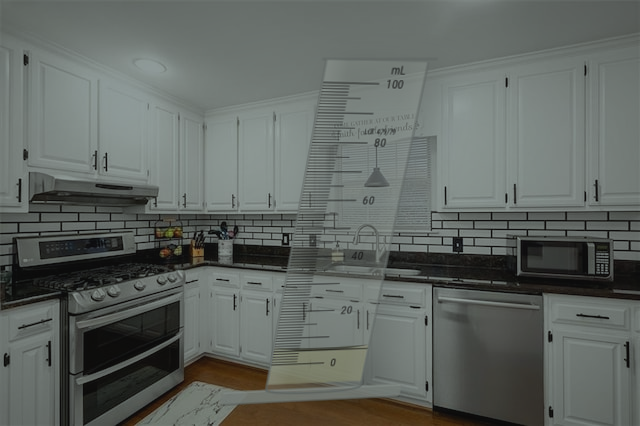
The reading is 5 mL
